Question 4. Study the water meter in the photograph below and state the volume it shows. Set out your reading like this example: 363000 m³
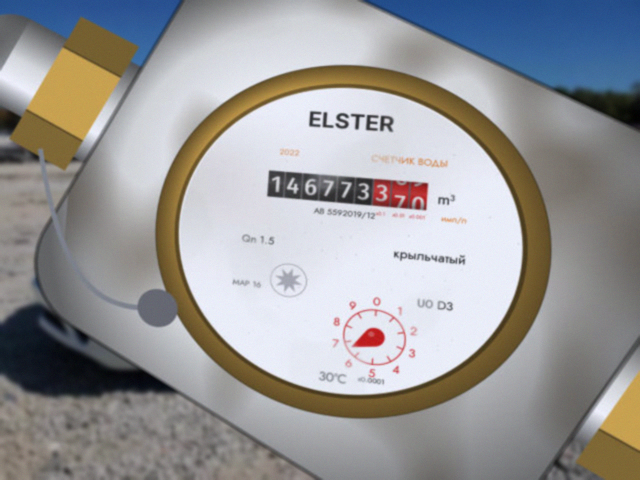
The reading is 146773.3696 m³
